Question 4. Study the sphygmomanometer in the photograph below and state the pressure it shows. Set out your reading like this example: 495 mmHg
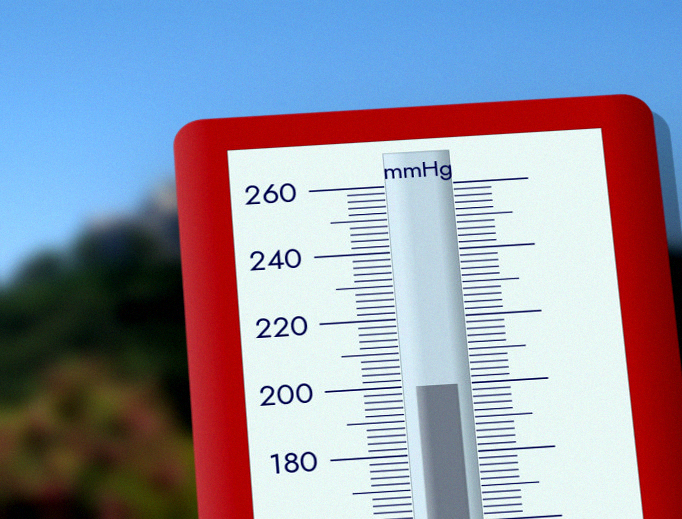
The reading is 200 mmHg
